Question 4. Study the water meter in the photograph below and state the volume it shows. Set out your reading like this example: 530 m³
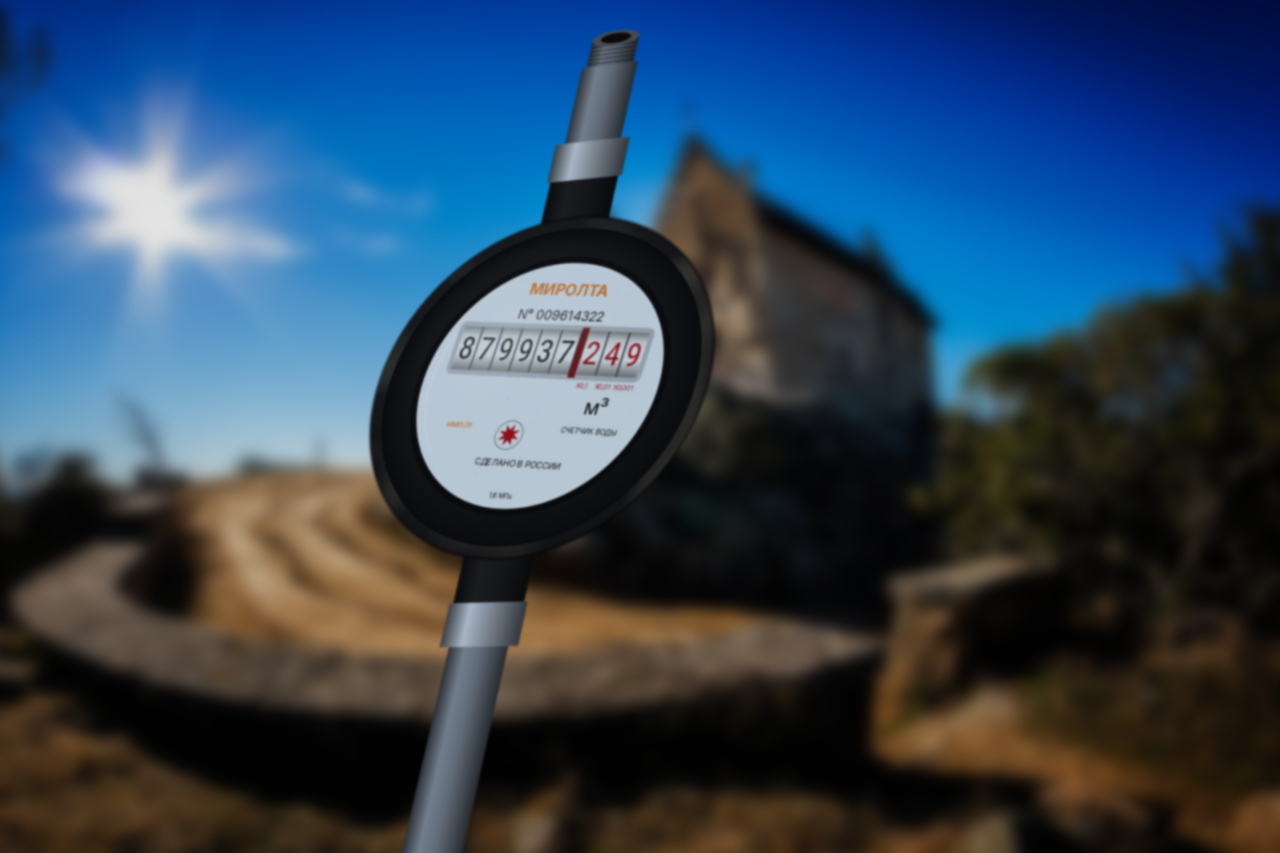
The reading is 879937.249 m³
